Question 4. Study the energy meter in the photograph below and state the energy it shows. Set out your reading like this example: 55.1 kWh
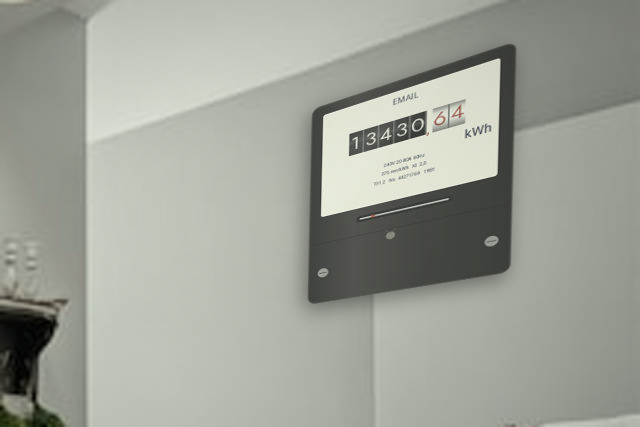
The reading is 13430.64 kWh
